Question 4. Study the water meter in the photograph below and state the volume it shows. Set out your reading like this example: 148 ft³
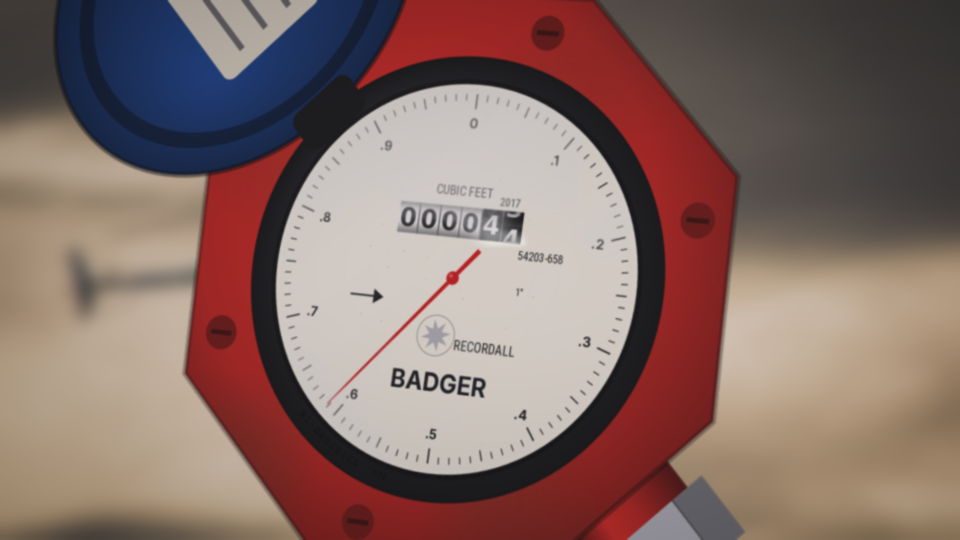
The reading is 43.61 ft³
